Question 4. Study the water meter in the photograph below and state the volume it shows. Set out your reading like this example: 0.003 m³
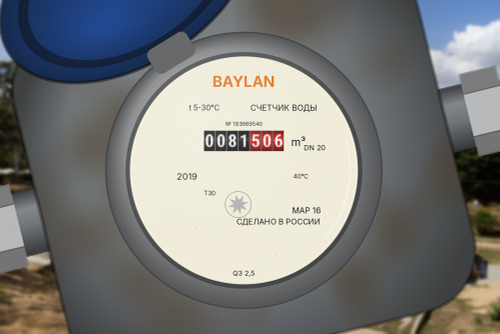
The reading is 81.506 m³
